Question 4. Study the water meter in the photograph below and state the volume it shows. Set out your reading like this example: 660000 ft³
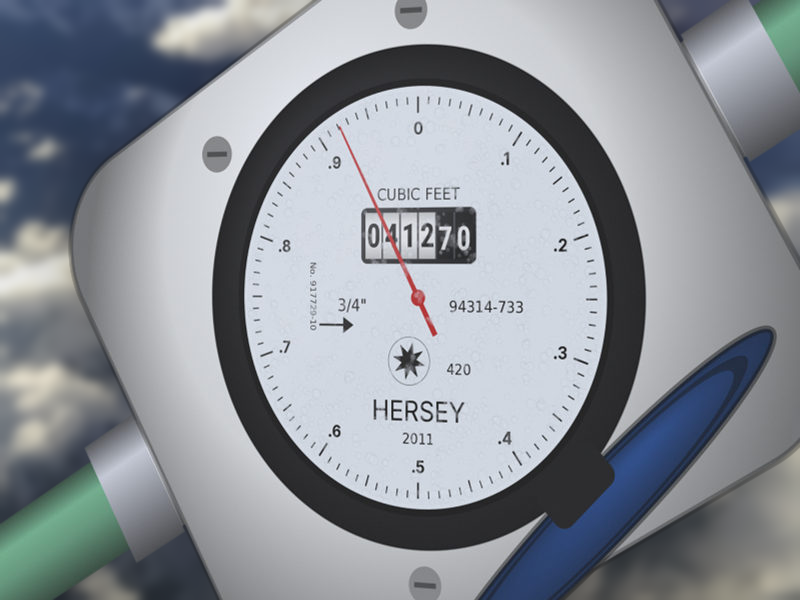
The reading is 41269.92 ft³
